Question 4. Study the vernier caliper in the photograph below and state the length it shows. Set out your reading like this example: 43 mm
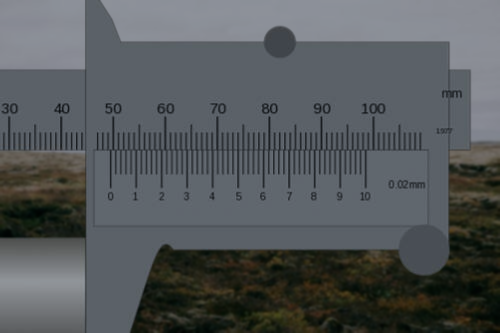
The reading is 49.5 mm
